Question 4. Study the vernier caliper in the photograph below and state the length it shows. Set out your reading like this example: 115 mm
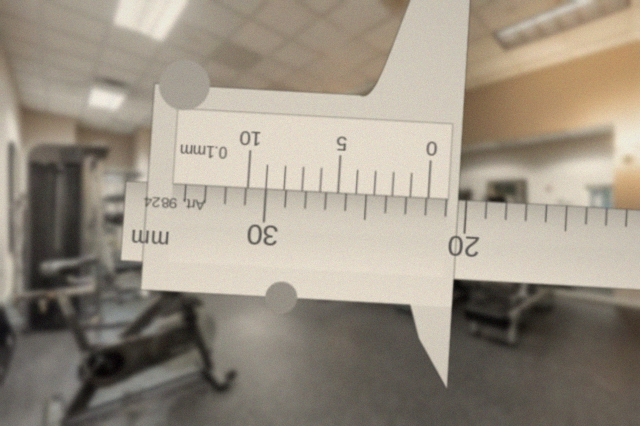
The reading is 21.9 mm
